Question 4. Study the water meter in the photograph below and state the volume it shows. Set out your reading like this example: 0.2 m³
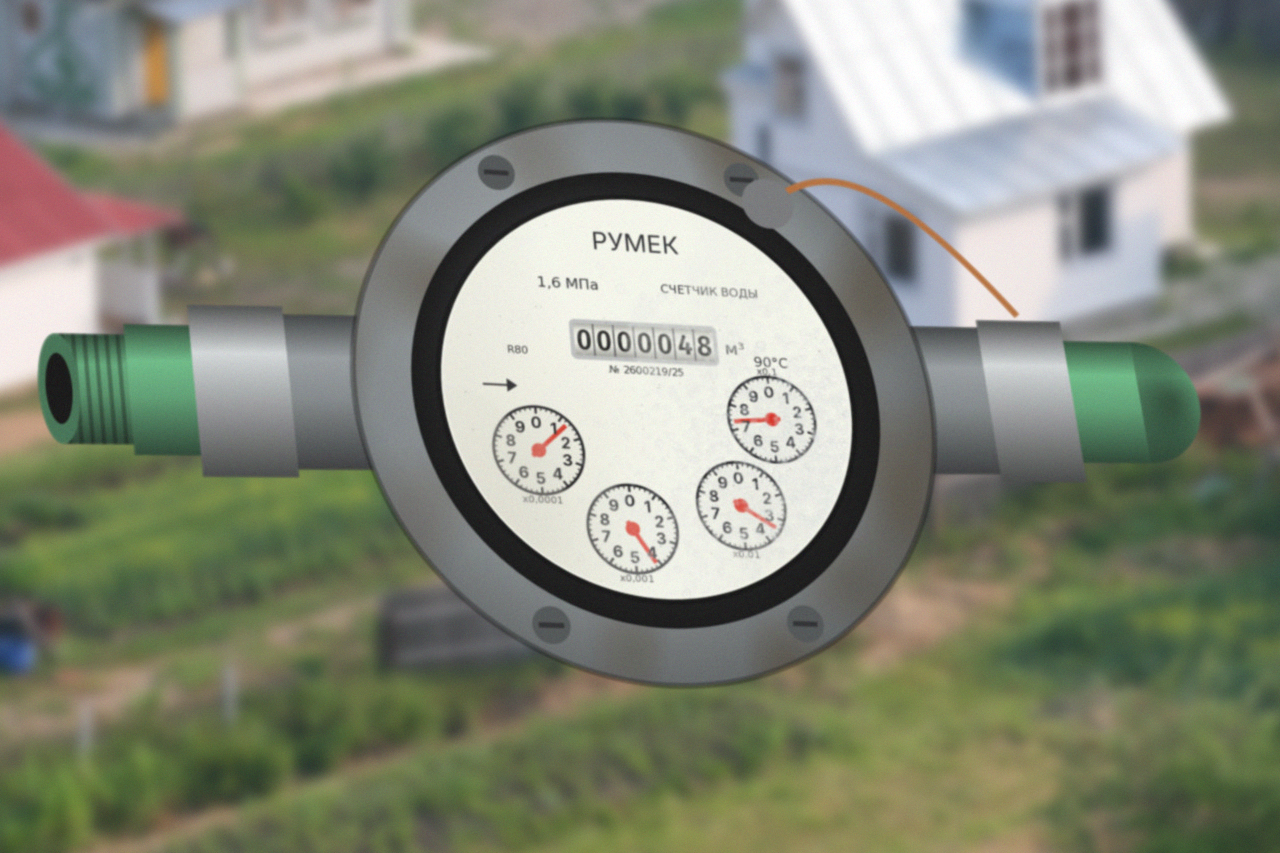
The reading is 48.7341 m³
